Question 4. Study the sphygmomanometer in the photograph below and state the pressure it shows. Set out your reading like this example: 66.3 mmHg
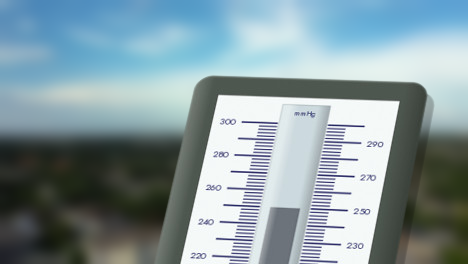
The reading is 250 mmHg
